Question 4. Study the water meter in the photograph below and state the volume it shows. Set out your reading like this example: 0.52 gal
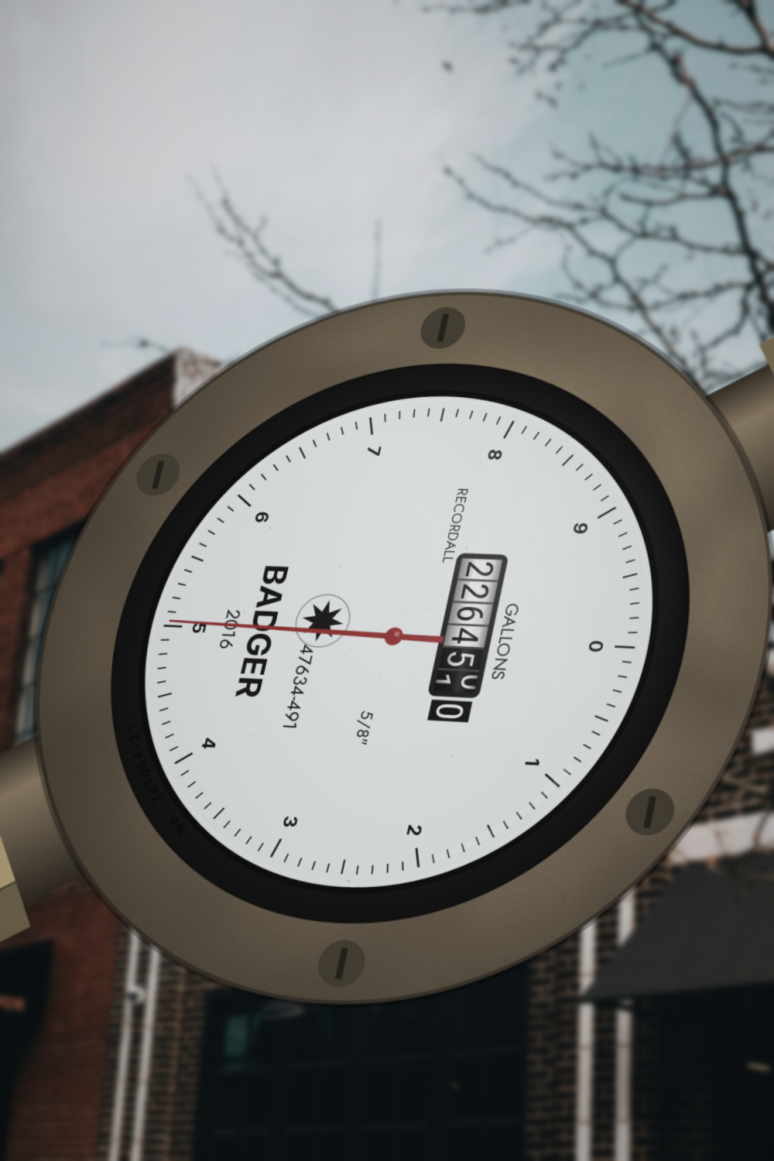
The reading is 2264505.0 gal
